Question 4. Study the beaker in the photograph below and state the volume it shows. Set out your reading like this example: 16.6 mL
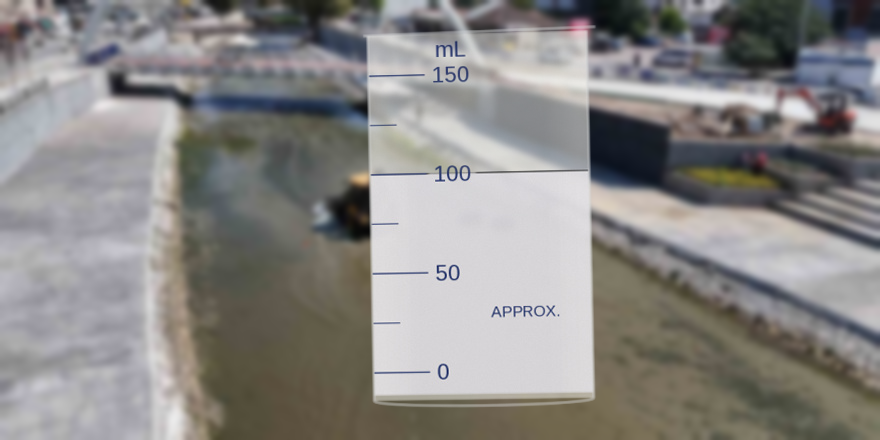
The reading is 100 mL
